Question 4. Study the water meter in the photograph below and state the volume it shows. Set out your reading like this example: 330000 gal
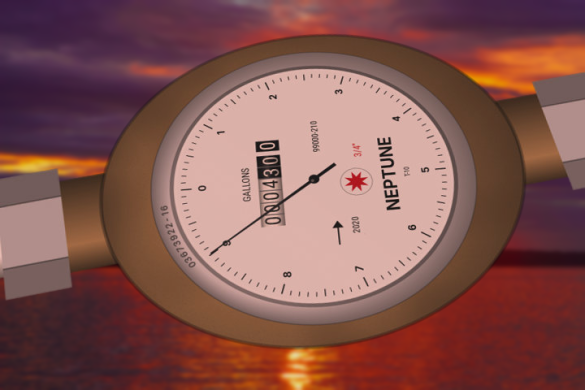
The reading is 4299.0 gal
